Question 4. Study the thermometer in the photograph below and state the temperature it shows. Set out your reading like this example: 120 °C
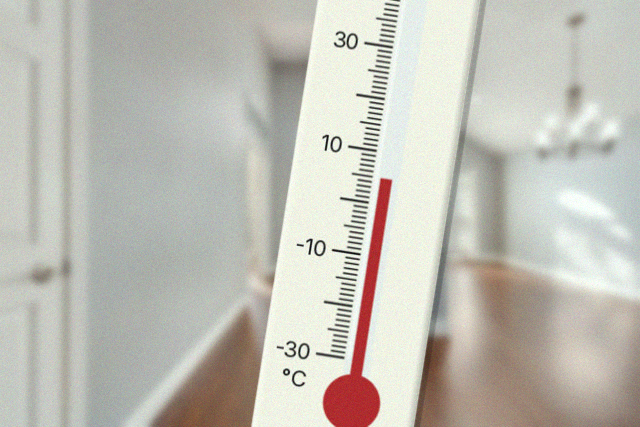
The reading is 5 °C
